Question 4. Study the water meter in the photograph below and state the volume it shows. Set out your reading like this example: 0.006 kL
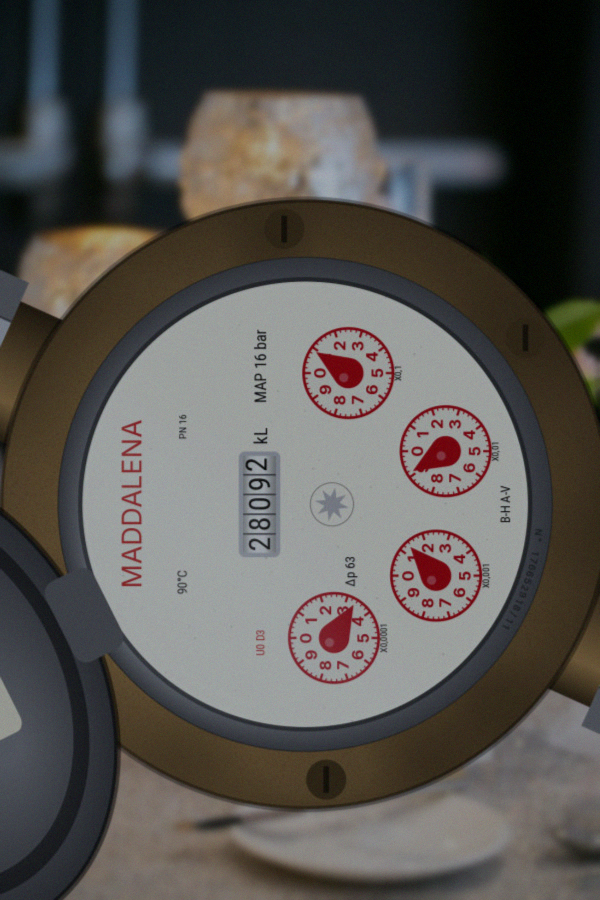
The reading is 28092.0913 kL
